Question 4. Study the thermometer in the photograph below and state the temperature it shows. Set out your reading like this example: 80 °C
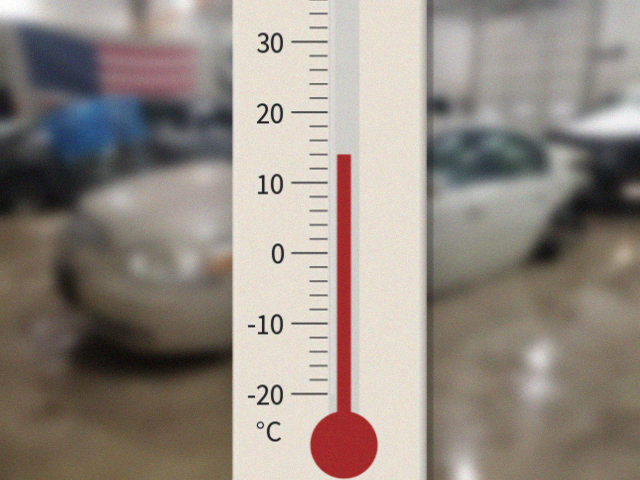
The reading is 14 °C
